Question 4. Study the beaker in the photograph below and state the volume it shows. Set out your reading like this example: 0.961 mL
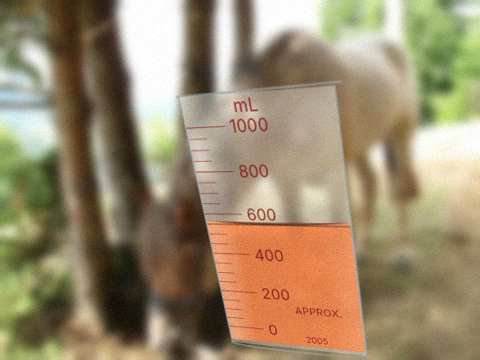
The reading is 550 mL
